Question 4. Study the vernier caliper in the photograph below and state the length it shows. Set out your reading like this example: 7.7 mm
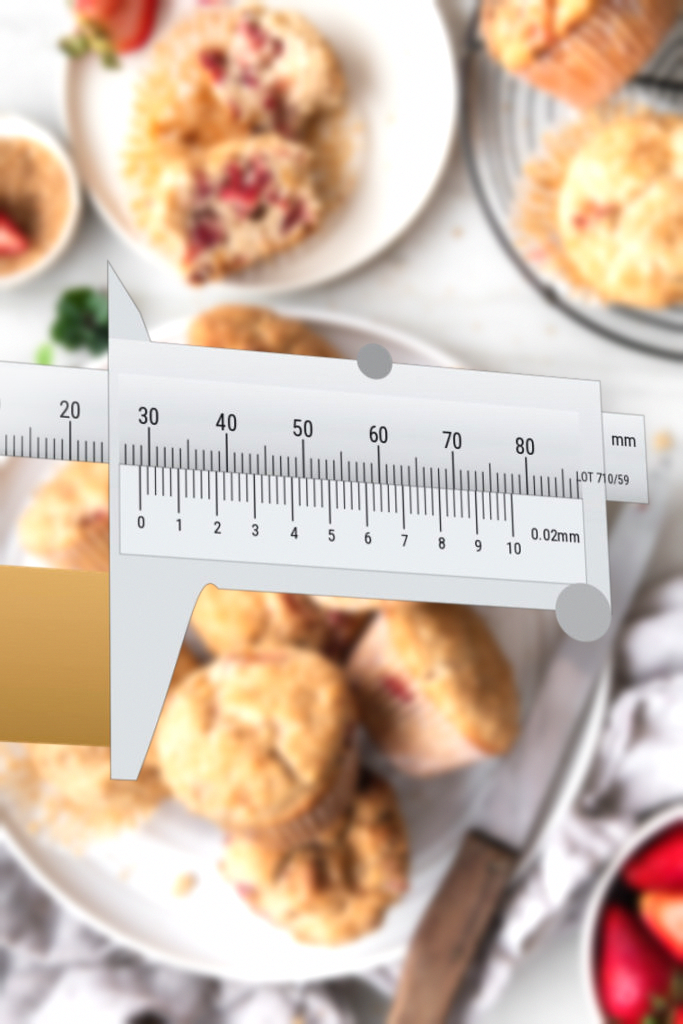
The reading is 28.8 mm
